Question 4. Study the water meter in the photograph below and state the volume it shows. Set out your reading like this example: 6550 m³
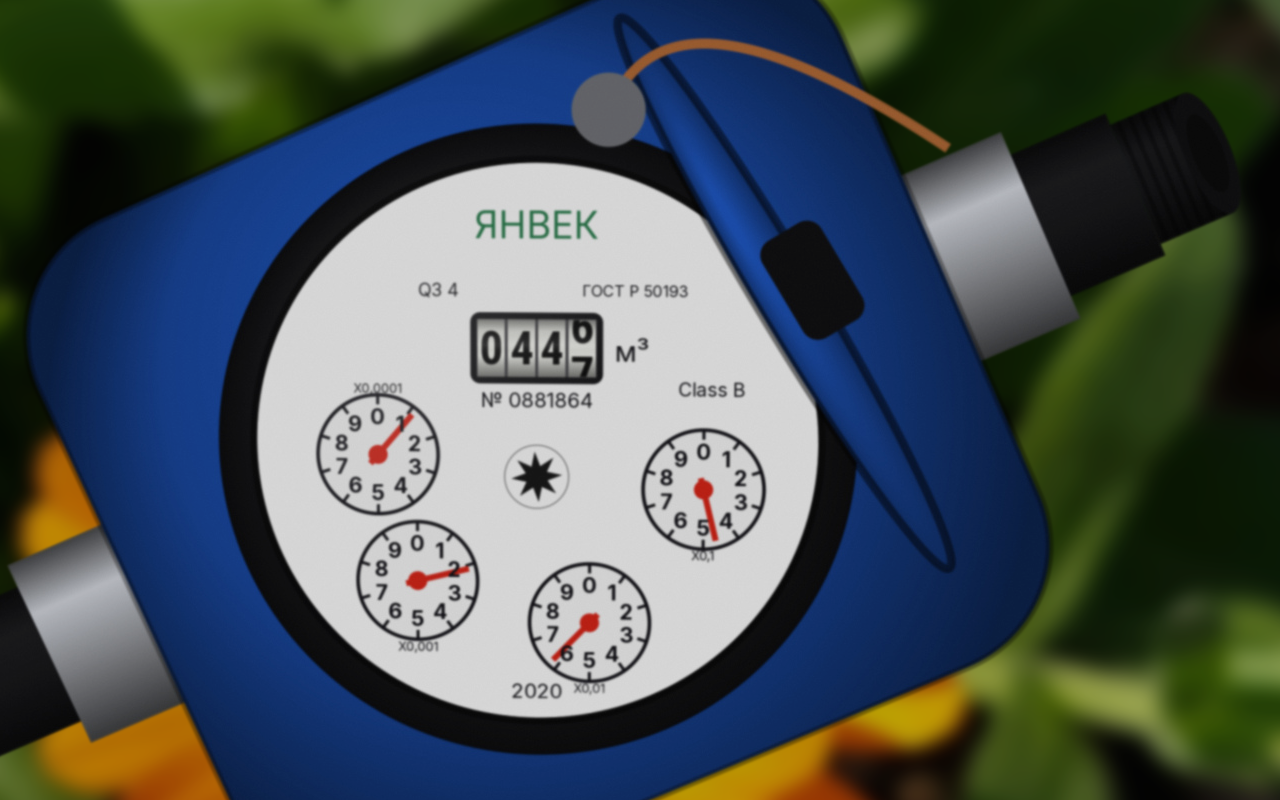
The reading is 446.4621 m³
